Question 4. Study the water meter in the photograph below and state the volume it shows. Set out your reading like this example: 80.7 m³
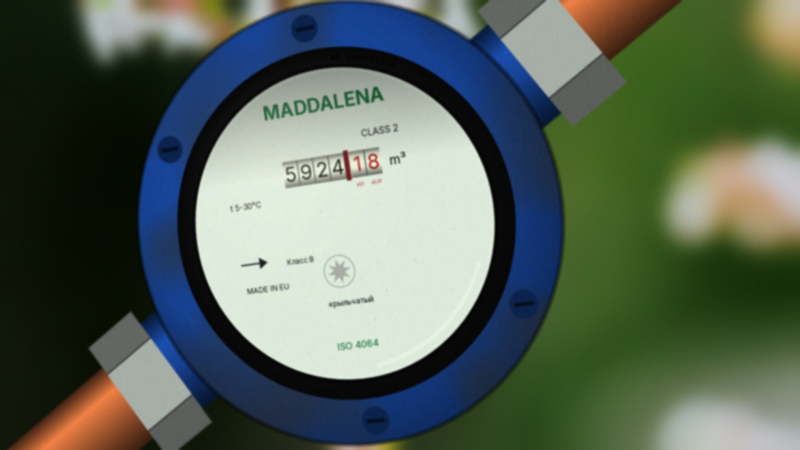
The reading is 5924.18 m³
